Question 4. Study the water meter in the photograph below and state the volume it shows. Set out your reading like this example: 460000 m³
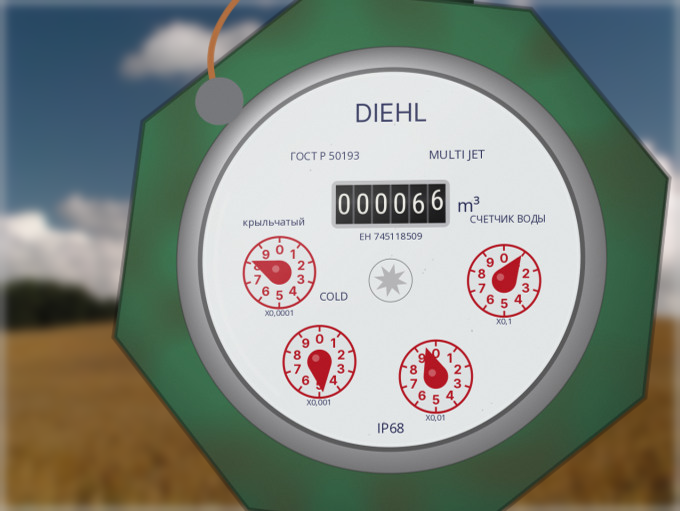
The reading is 66.0948 m³
